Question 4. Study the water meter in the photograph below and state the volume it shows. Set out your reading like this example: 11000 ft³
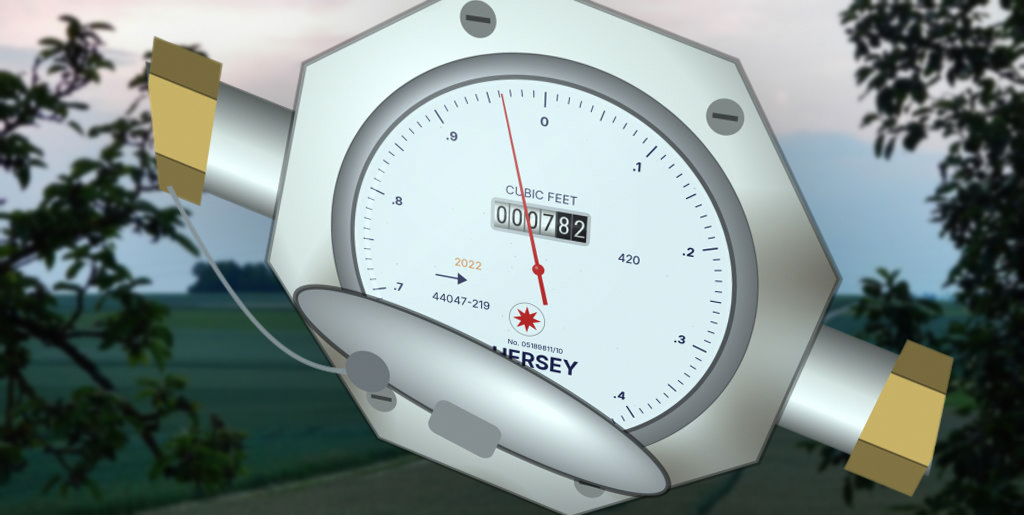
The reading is 781.96 ft³
